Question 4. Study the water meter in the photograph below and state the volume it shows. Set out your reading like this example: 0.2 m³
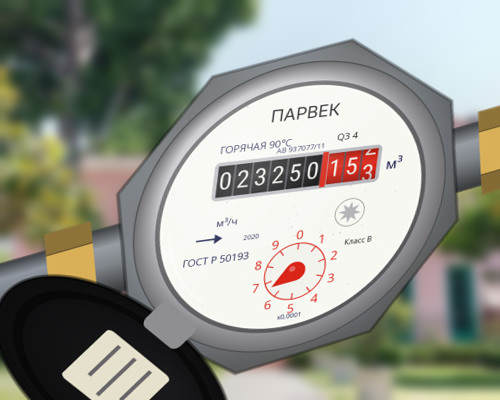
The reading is 23250.1526 m³
